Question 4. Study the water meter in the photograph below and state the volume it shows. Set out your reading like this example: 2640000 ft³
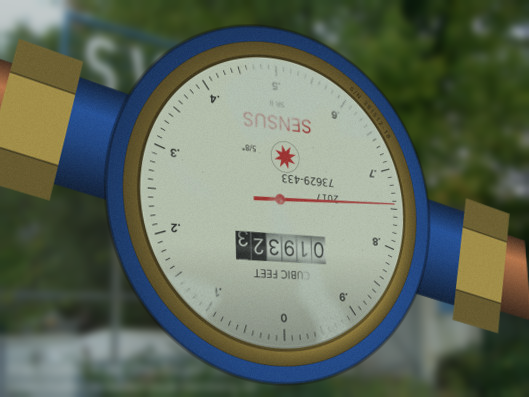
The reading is 19322.74 ft³
